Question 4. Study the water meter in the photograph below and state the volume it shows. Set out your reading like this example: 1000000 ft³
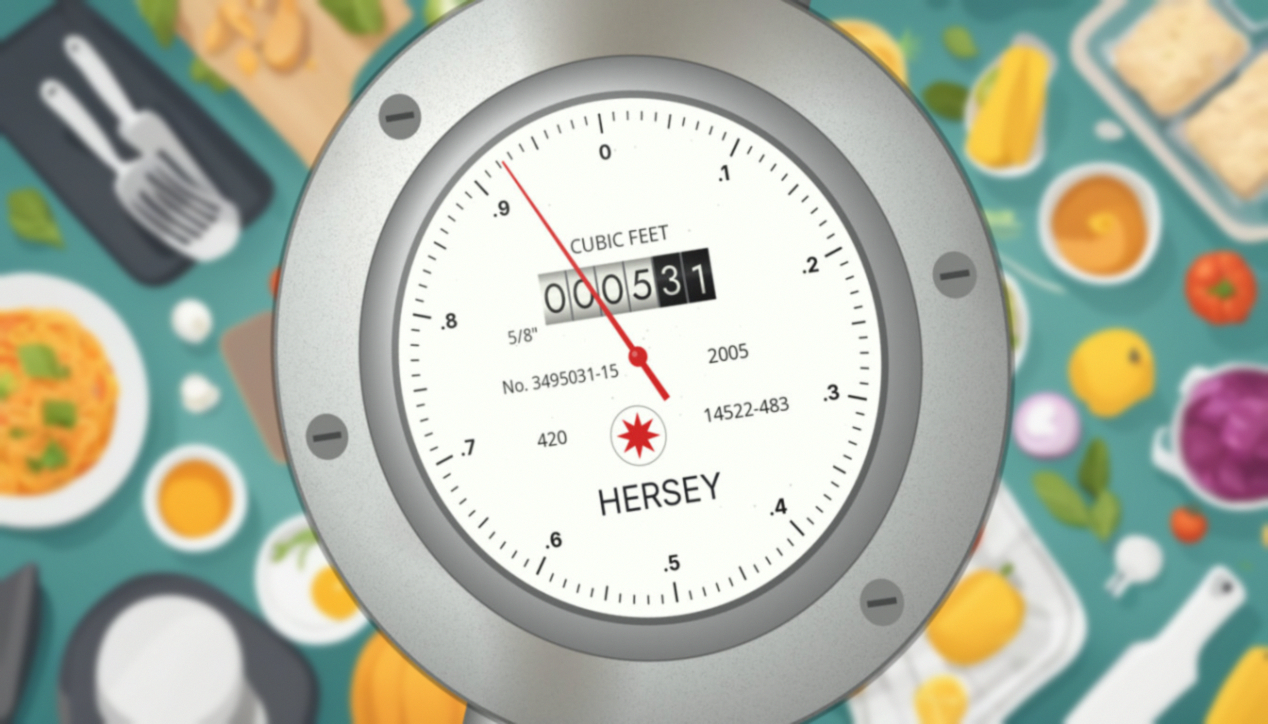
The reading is 530.92 ft³
